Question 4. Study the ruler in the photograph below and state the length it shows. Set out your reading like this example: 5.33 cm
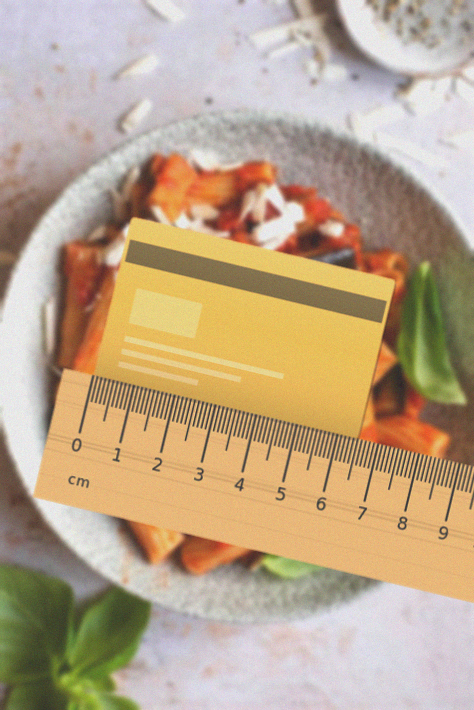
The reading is 6.5 cm
